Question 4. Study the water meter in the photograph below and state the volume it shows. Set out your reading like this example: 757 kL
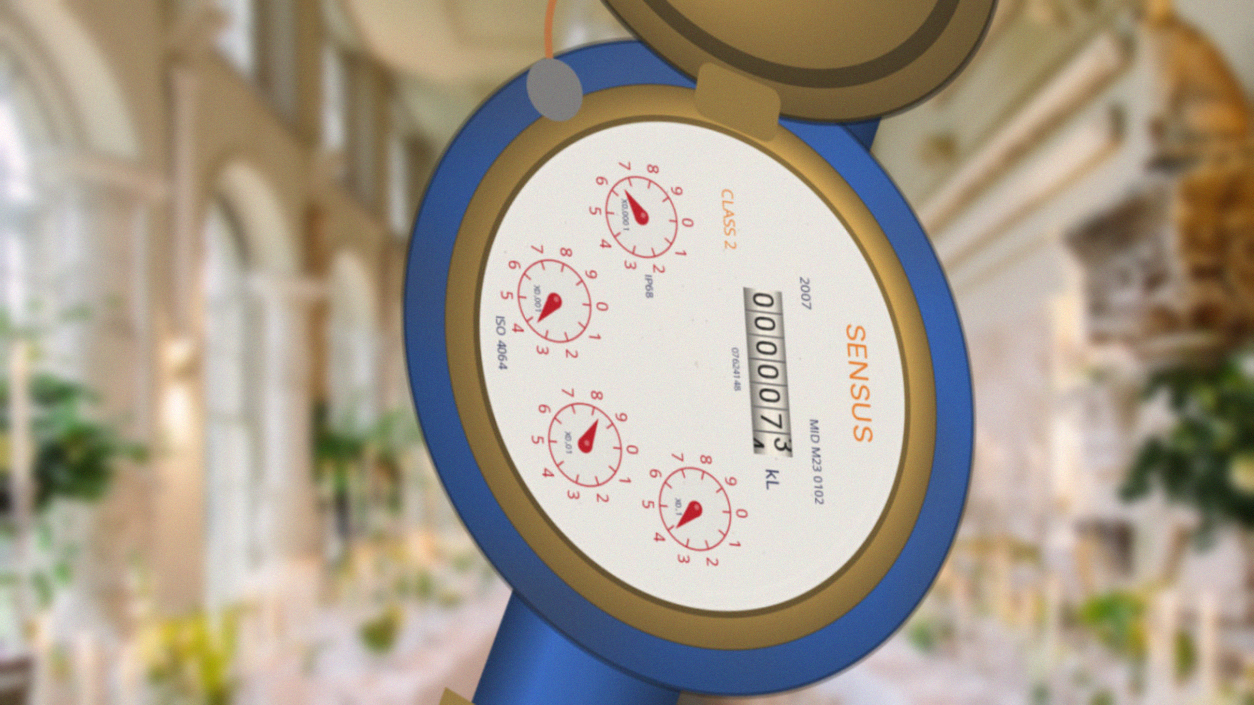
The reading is 73.3836 kL
